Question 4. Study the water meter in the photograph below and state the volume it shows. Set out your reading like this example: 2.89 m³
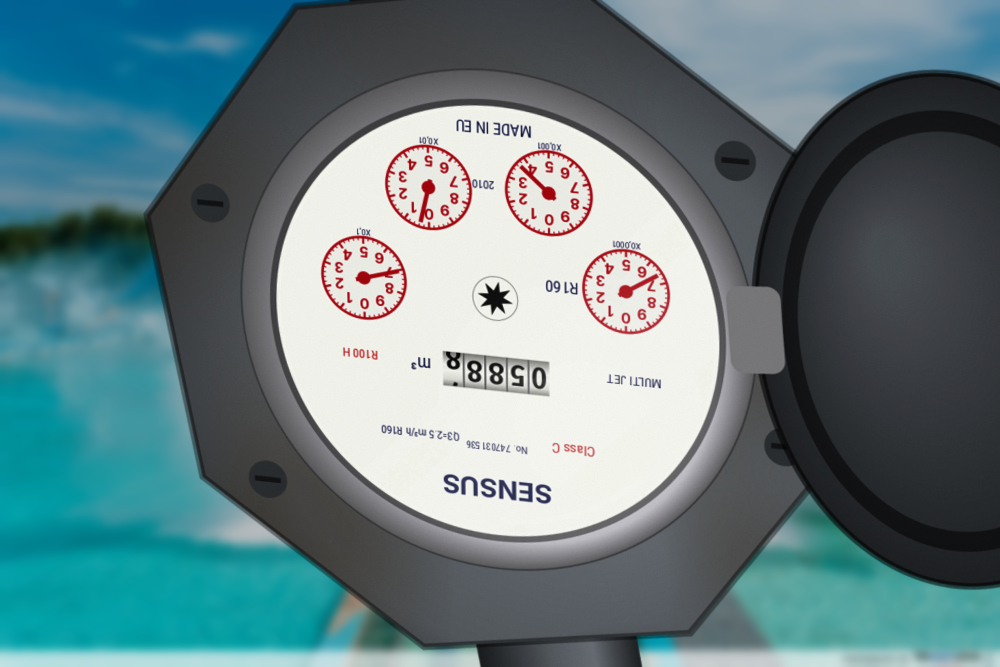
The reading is 5887.7036 m³
